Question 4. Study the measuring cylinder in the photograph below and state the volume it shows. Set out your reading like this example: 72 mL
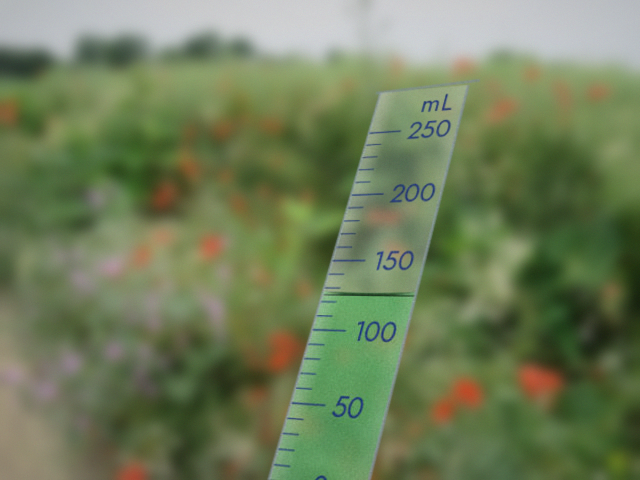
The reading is 125 mL
